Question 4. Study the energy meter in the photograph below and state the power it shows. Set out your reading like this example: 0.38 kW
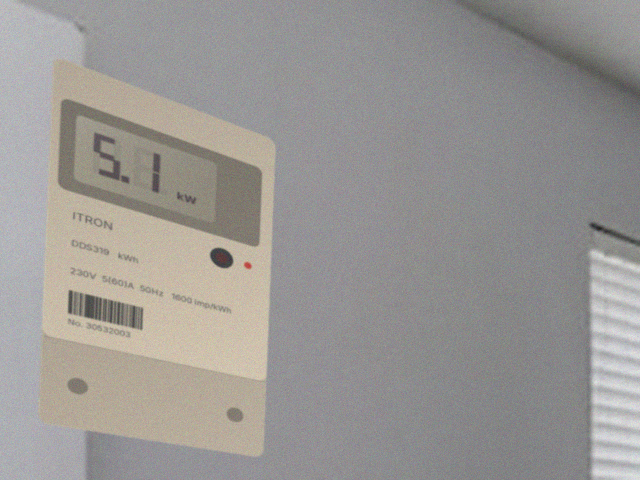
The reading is 5.1 kW
